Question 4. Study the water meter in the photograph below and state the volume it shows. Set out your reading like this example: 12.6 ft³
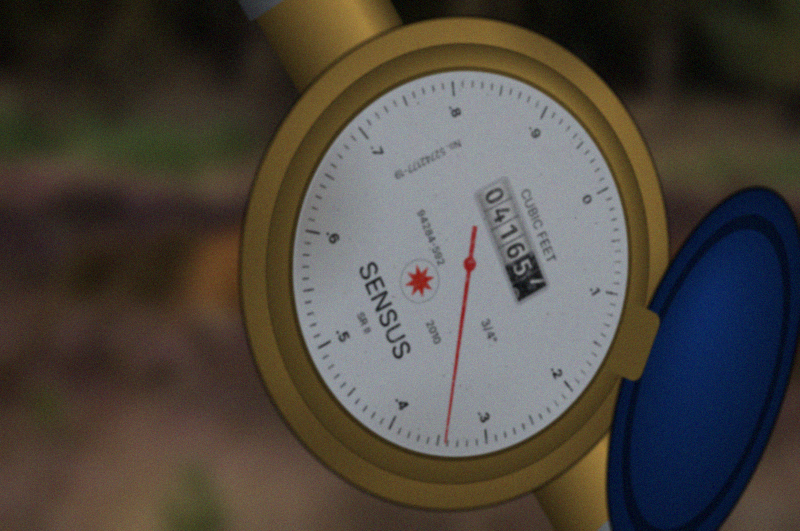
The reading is 41657.34 ft³
